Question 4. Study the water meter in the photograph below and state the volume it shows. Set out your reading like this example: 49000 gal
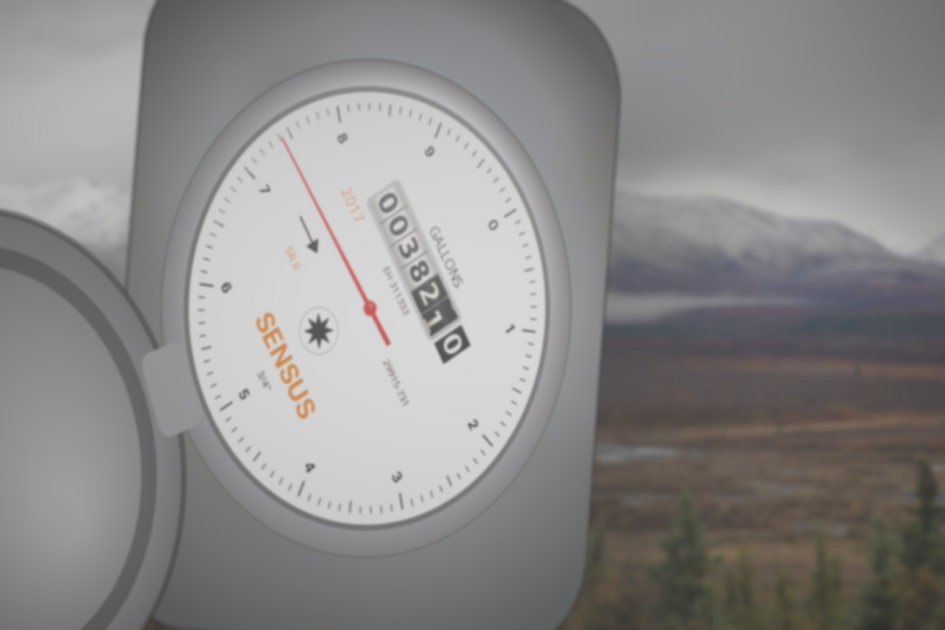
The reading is 38207.4 gal
